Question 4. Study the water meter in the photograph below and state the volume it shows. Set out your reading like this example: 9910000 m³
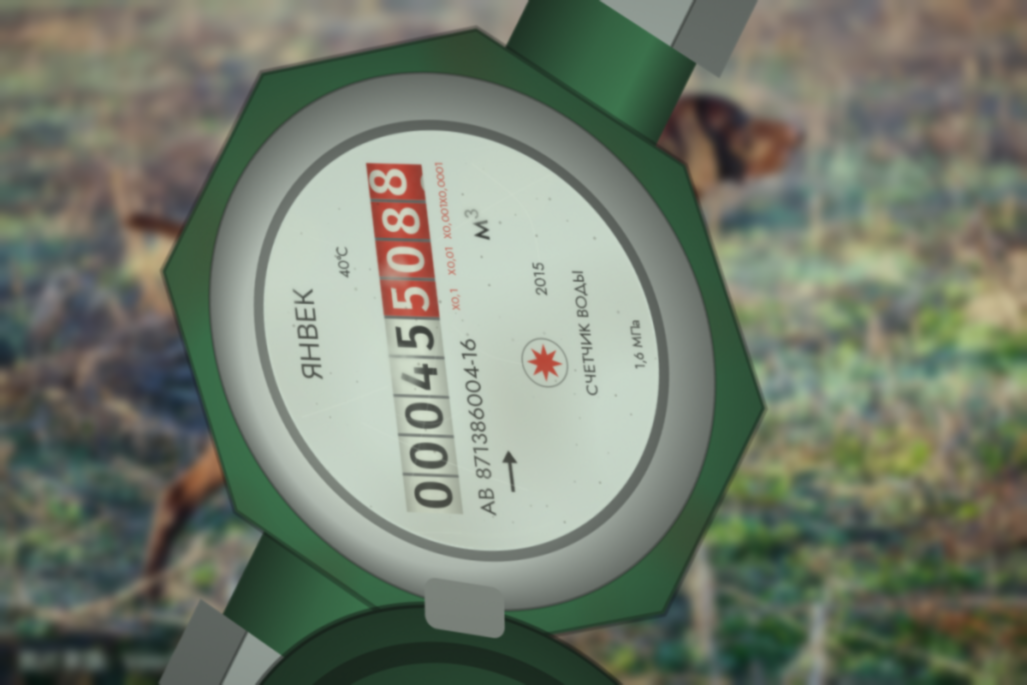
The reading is 45.5088 m³
